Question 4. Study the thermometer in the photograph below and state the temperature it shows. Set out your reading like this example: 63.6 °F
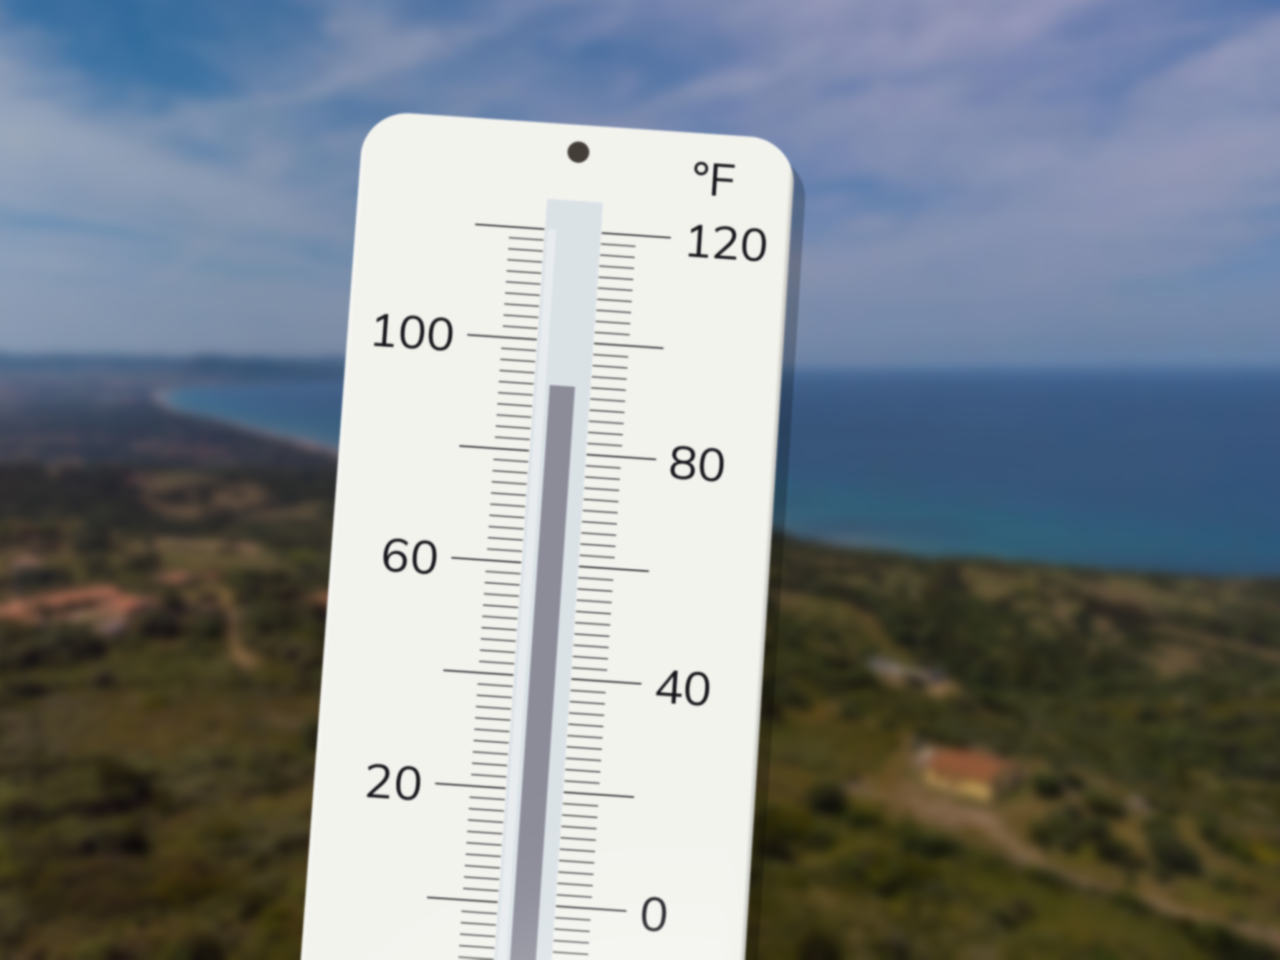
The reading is 92 °F
